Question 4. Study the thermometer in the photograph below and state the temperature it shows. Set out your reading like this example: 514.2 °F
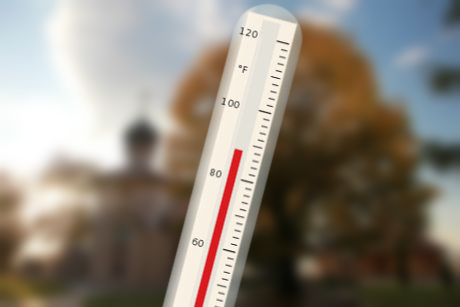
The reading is 88 °F
